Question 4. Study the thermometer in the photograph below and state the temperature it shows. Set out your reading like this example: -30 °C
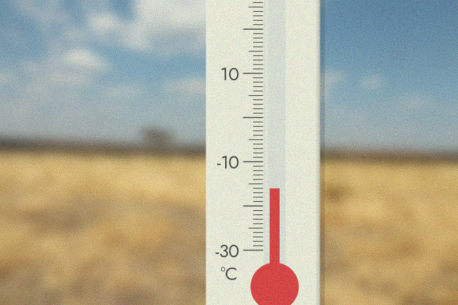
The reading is -16 °C
